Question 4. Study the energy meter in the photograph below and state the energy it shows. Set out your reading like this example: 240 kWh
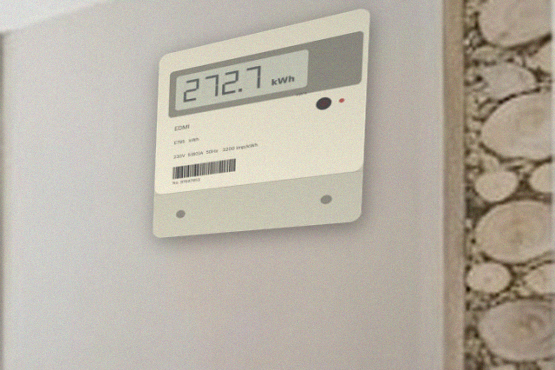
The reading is 272.7 kWh
